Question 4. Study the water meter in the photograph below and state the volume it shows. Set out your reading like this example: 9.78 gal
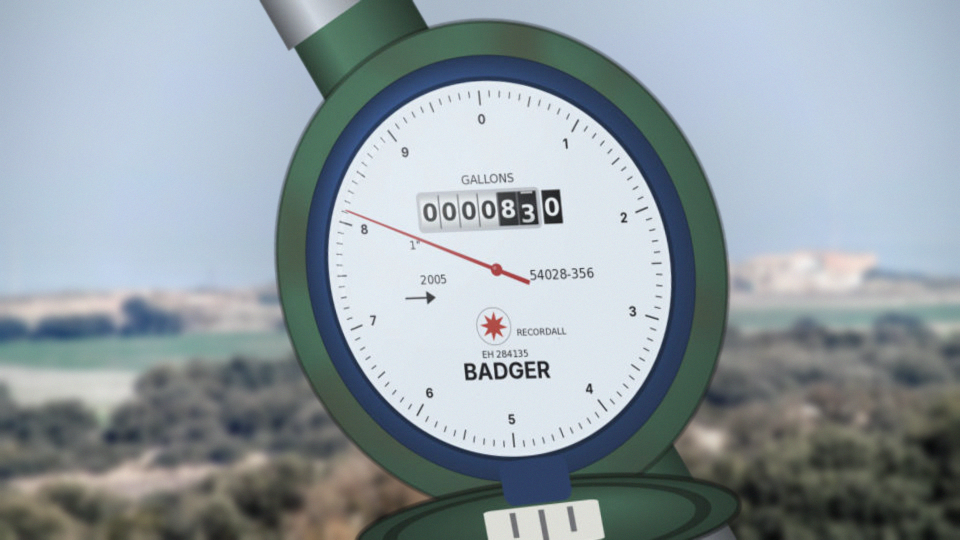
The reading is 828.1 gal
